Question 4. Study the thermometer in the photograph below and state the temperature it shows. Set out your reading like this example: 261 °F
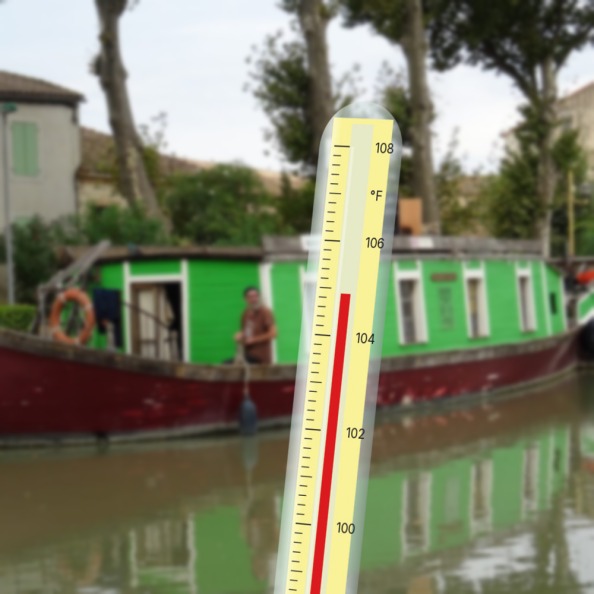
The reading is 104.9 °F
